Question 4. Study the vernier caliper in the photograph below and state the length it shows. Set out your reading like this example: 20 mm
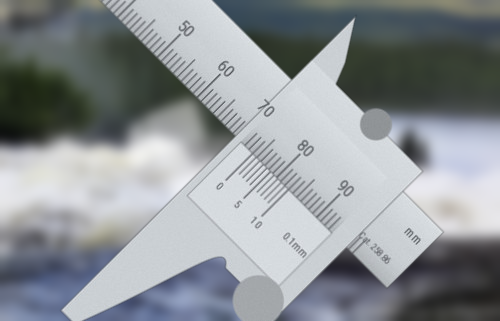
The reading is 74.0 mm
